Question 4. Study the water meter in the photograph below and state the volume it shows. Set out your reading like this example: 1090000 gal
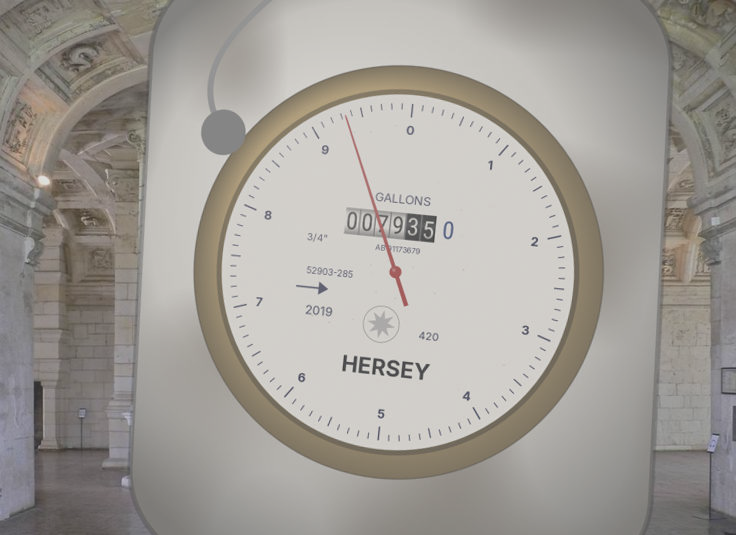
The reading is 79349.3 gal
